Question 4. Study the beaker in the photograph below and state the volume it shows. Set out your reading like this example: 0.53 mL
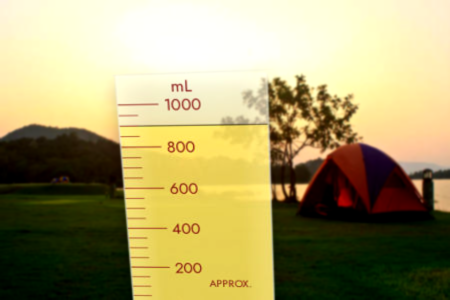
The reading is 900 mL
